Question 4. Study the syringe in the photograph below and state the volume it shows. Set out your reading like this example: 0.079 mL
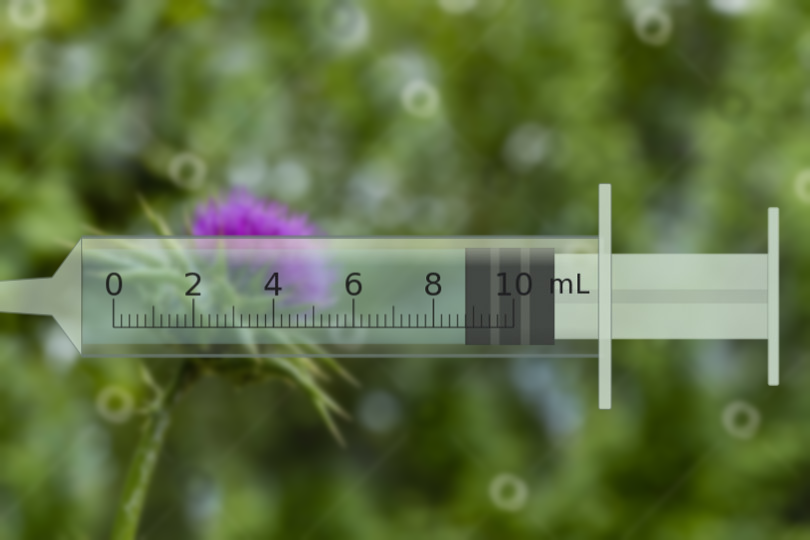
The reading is 8.8 mL
